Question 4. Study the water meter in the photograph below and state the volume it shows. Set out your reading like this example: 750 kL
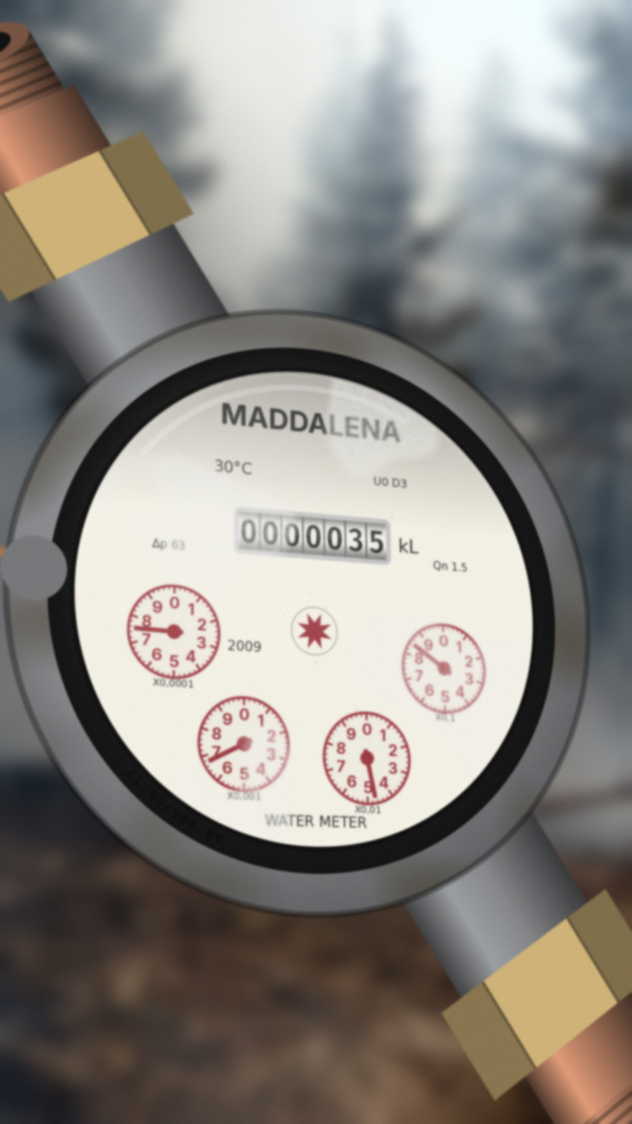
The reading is 35.8467 kL
